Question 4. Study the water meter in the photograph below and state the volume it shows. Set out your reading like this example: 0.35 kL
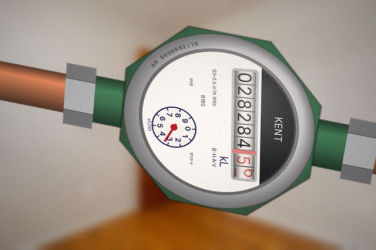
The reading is 28284.563 kL
